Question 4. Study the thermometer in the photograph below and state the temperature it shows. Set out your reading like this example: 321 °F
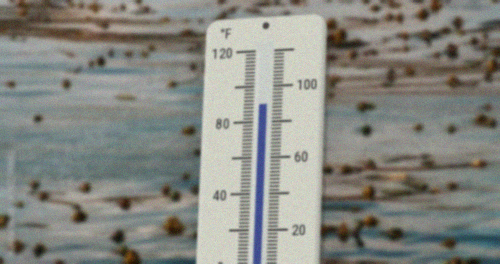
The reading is 90 °F
